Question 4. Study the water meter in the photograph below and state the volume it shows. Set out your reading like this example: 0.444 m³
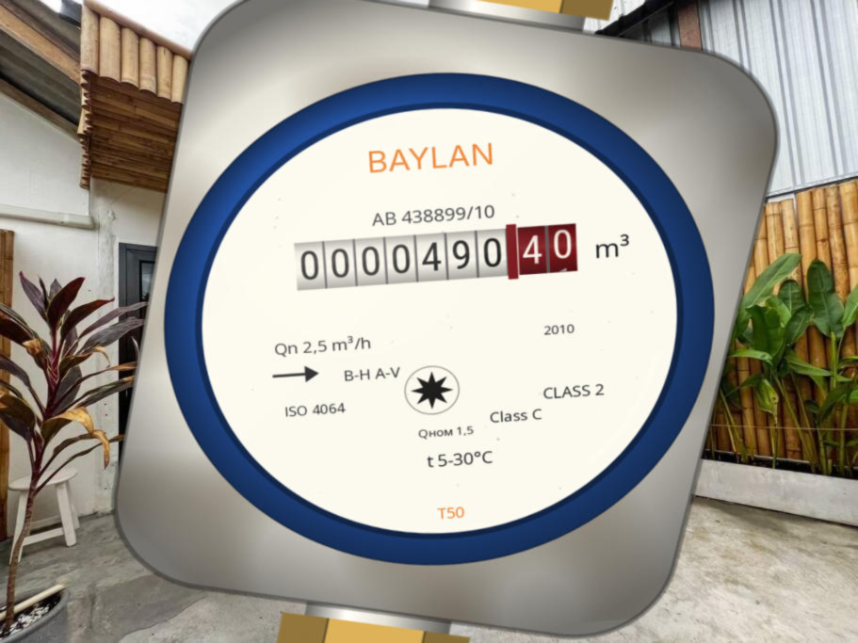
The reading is 490.40 m³
